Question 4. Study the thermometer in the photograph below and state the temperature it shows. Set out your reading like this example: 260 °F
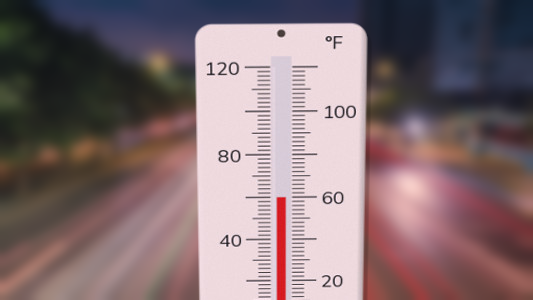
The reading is 60 °F
